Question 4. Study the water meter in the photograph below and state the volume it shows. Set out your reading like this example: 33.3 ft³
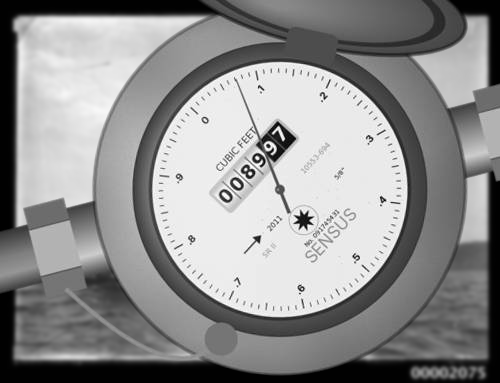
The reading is 8997.07 ft³
